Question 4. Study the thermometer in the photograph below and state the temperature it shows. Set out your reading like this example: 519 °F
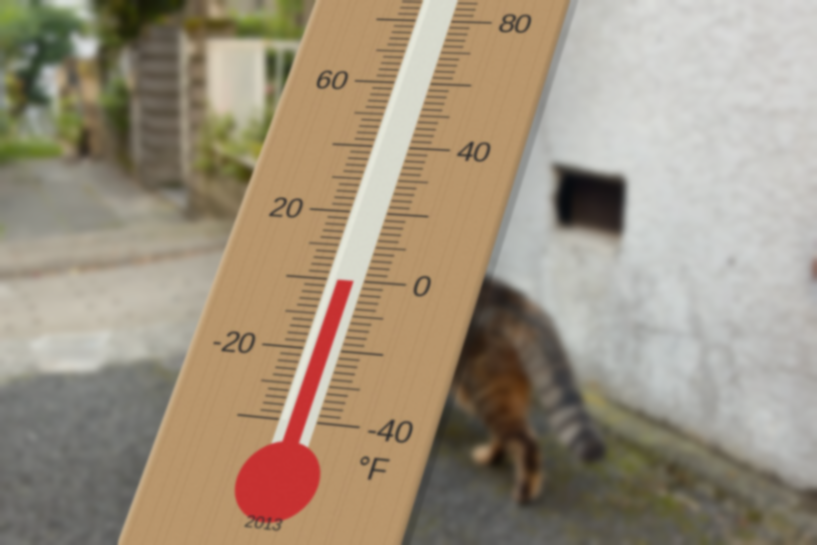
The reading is 0 °F
